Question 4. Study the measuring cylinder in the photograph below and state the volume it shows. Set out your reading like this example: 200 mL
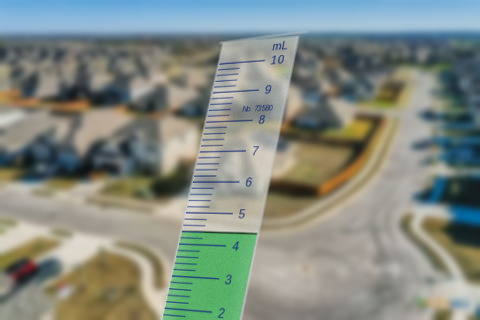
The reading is 4.4 mL
